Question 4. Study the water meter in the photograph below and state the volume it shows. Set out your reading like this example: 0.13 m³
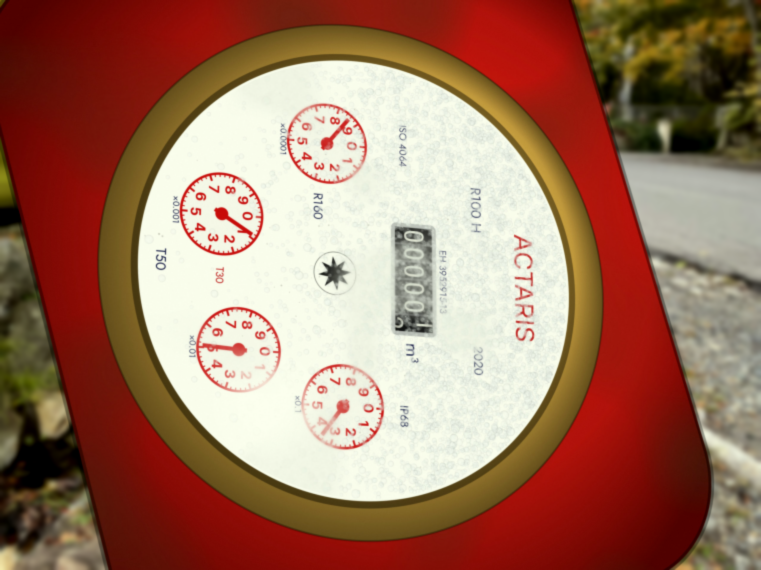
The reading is 1.3508 m³
